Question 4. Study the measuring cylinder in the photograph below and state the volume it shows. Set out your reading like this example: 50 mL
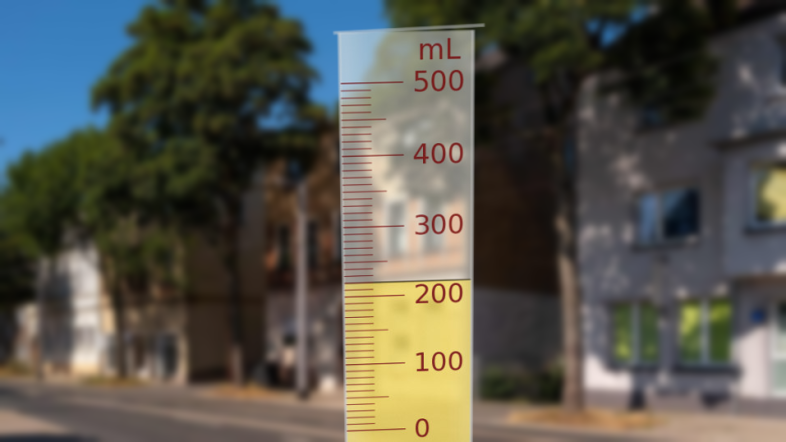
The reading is 220 mL
